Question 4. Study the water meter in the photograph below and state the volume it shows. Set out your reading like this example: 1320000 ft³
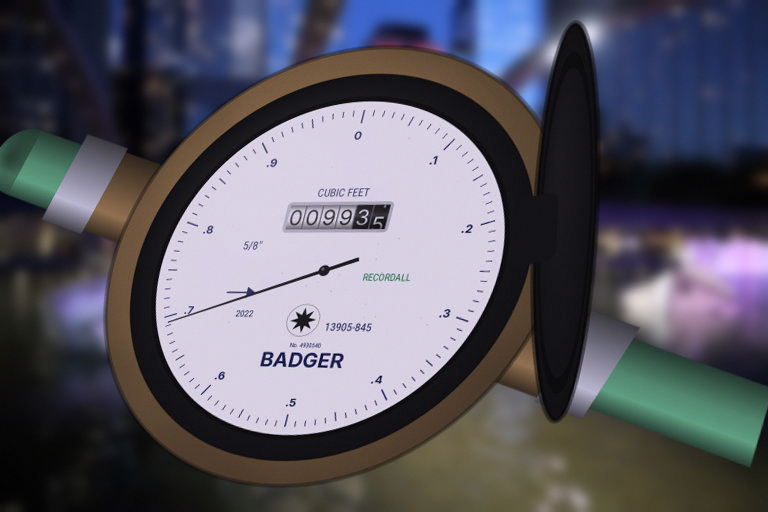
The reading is 9934.69 ft³
